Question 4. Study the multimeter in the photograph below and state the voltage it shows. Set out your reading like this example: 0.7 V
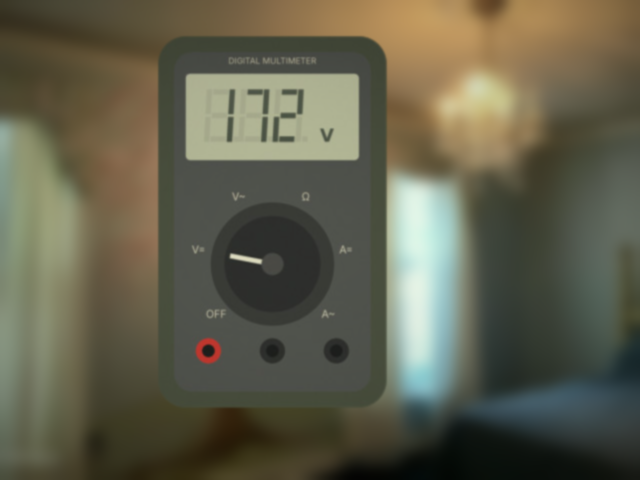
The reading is 172 V
